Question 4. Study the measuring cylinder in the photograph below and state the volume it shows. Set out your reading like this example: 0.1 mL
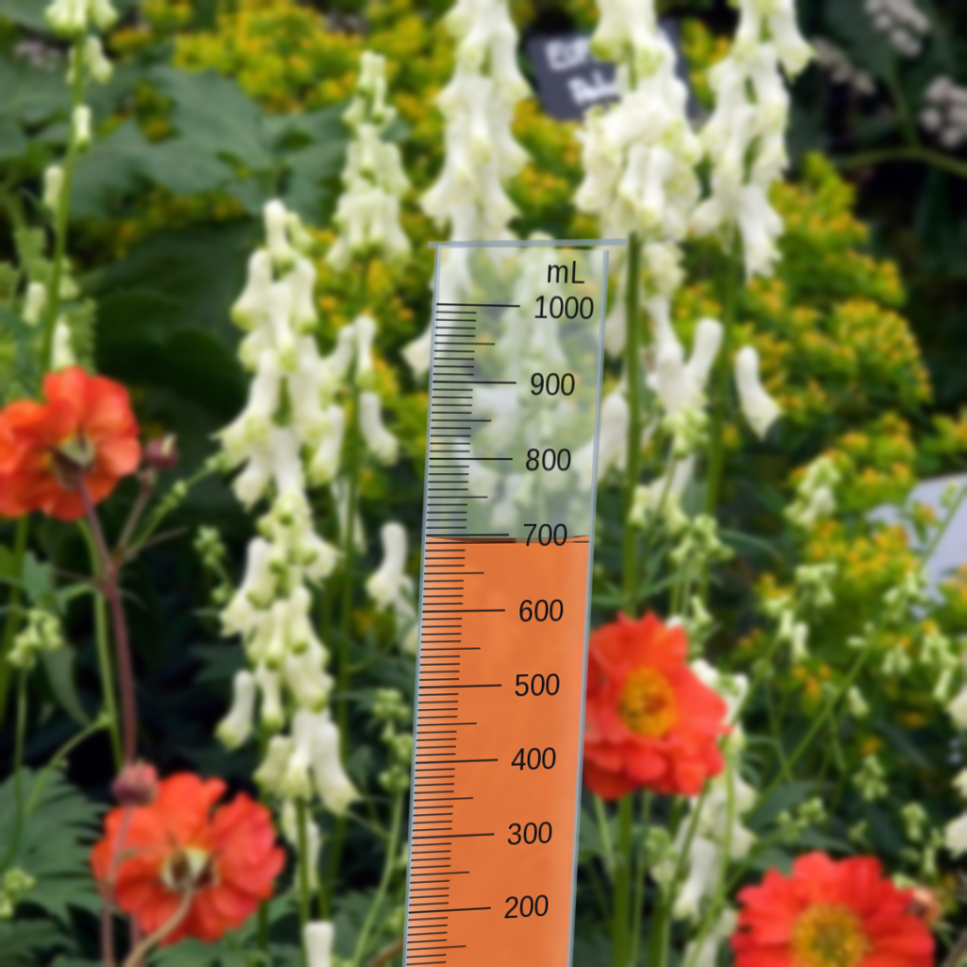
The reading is 690 mL
